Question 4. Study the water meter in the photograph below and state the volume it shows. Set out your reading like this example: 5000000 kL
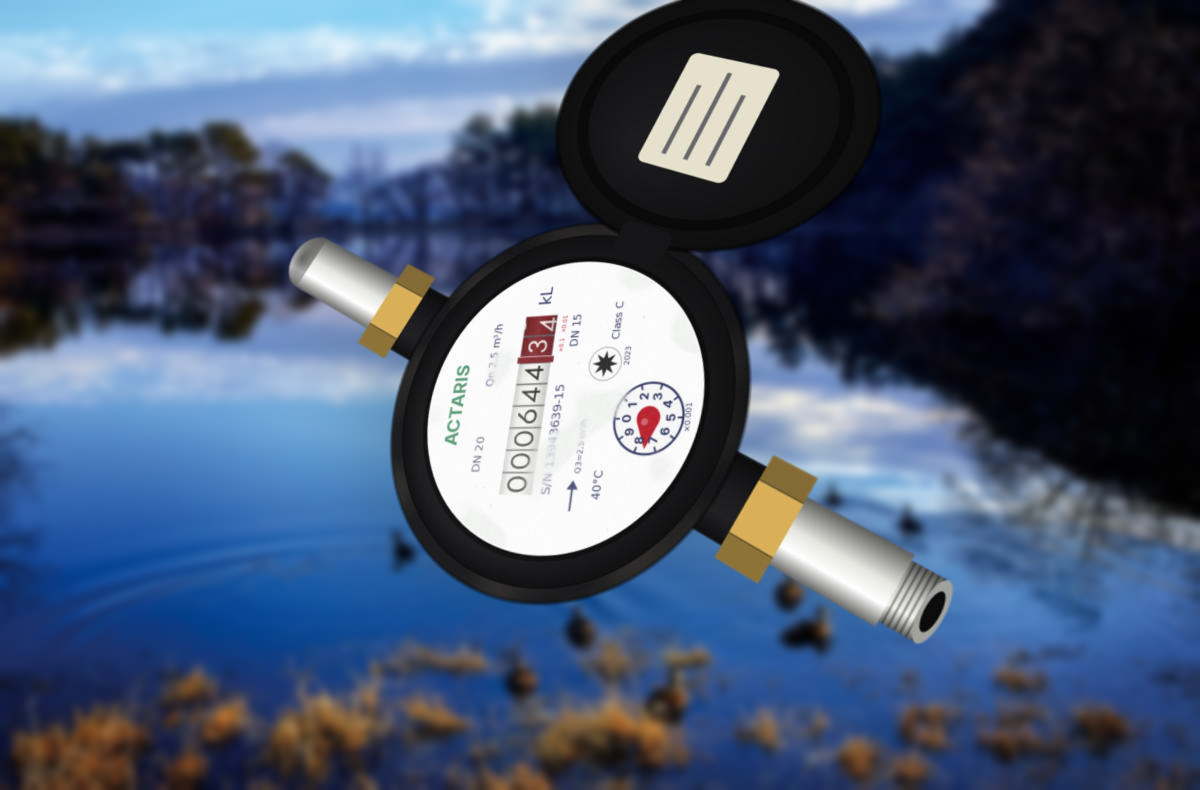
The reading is 644.337 kL
